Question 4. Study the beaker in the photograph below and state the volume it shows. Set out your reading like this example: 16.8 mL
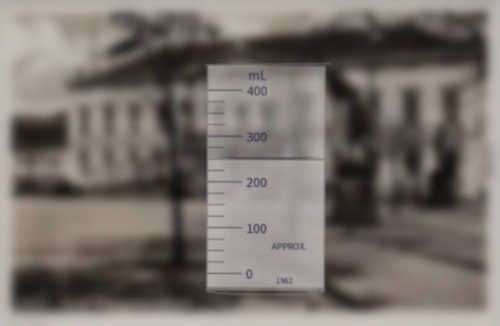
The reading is 250 mL
